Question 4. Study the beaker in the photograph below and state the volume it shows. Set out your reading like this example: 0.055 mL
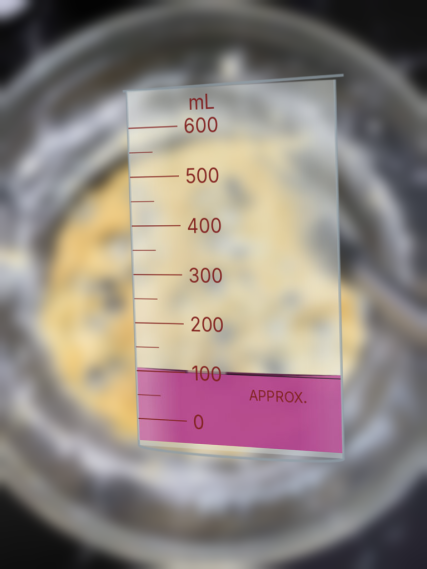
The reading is 100 mL
